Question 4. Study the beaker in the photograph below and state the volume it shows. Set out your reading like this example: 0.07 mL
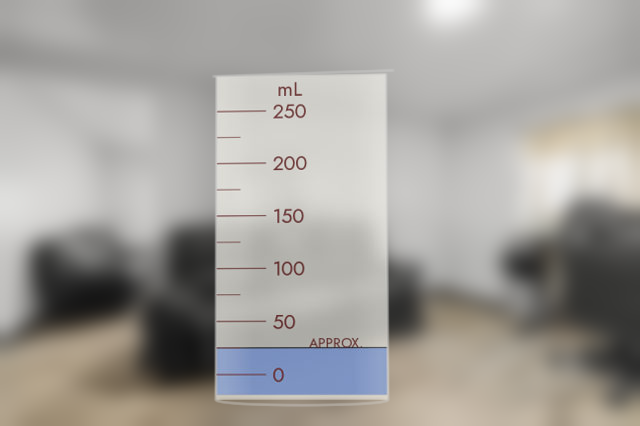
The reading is 25 mL
